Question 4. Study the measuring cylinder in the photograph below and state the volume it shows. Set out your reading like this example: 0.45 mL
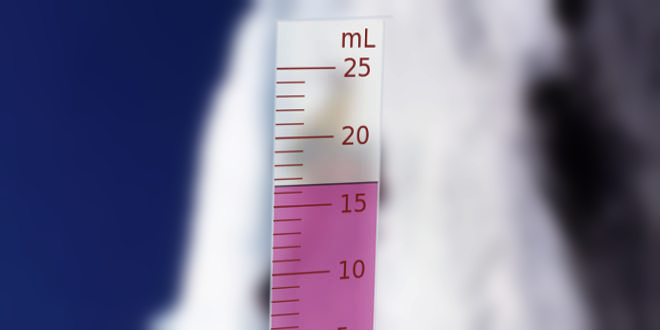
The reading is 16.5 mL
